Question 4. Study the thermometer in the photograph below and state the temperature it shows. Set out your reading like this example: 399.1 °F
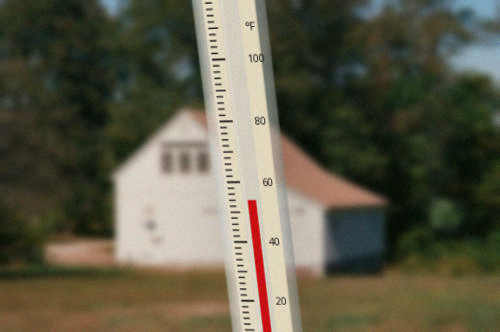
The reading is 54 °F
